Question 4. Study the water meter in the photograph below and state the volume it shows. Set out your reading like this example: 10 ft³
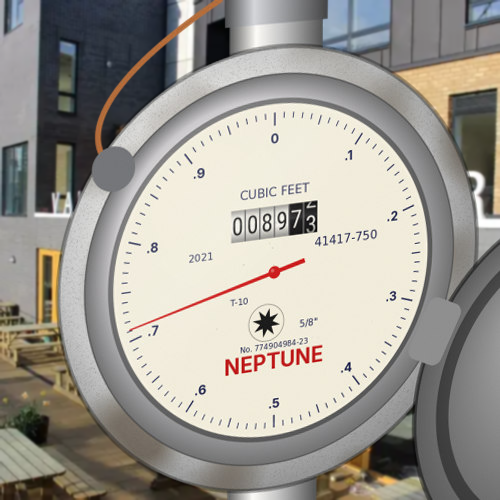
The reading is 8972.71 ft³
